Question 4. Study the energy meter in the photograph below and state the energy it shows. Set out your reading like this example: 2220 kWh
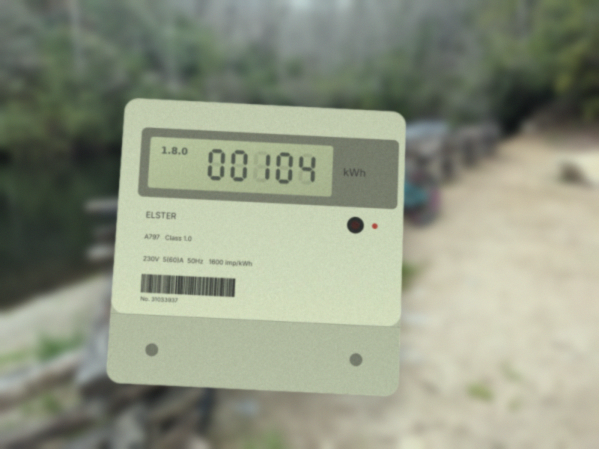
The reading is 104 kWh
